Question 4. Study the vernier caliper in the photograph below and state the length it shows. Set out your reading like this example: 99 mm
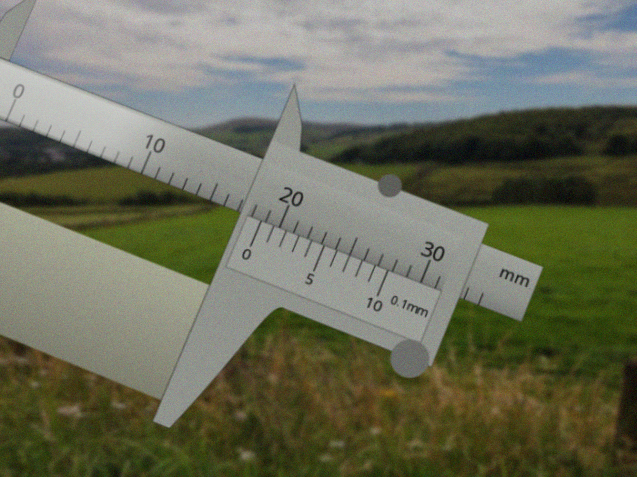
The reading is 18.7 mm
